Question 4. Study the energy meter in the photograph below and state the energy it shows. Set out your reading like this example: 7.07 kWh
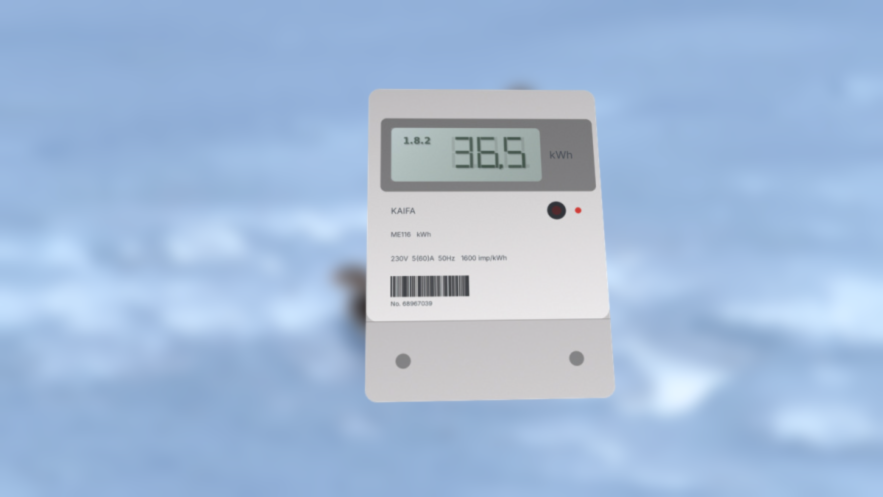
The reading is 36.5 kWh
